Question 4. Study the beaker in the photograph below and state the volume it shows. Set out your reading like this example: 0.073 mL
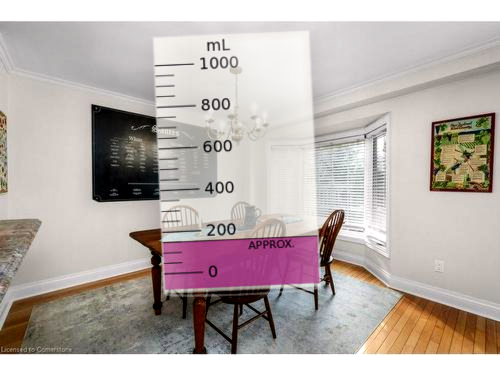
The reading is 150 mL
